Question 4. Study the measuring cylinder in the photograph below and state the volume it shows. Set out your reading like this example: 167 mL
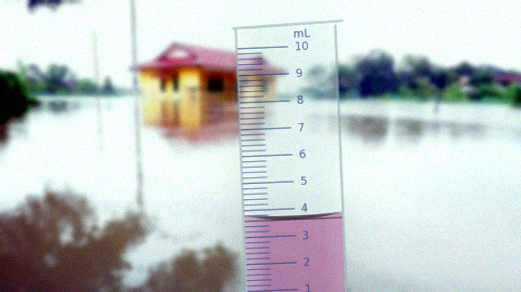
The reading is 3.6 mL
